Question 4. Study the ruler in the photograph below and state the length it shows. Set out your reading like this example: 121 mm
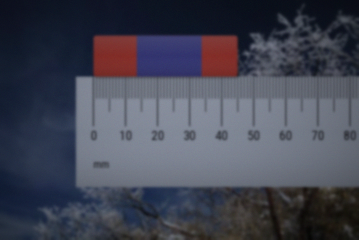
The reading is 45 mm
